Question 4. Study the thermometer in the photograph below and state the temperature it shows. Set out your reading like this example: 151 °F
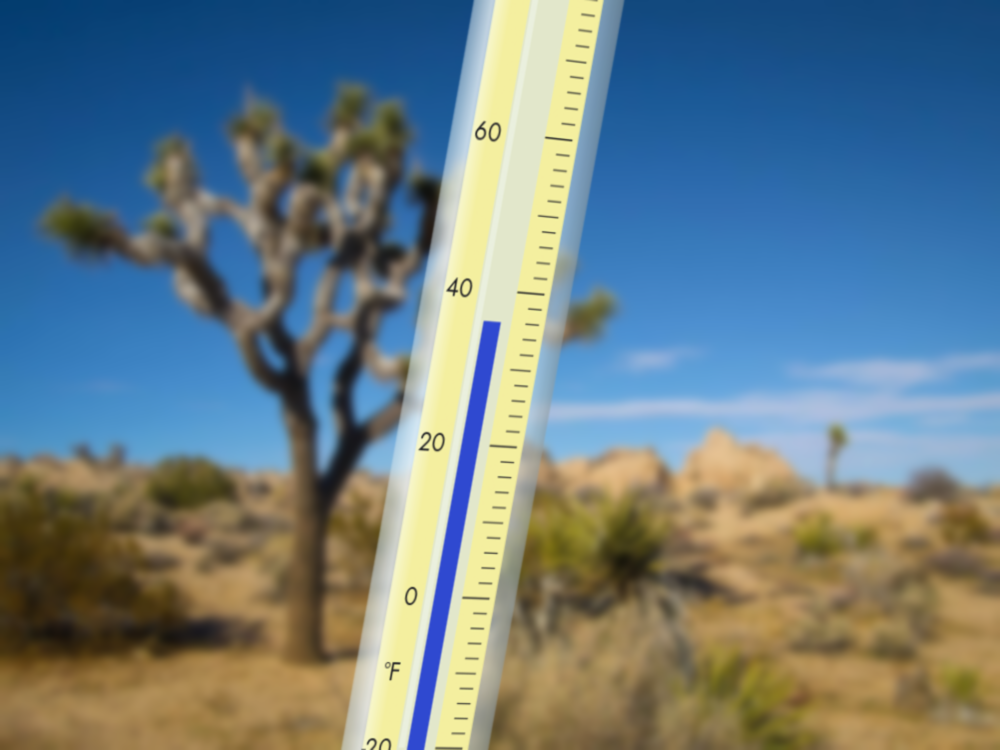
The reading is 36 °F
